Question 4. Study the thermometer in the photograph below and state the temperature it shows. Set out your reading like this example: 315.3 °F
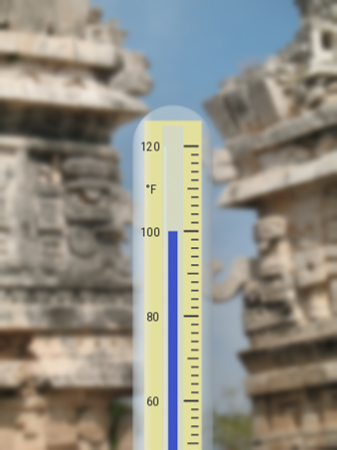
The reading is 100 °F
